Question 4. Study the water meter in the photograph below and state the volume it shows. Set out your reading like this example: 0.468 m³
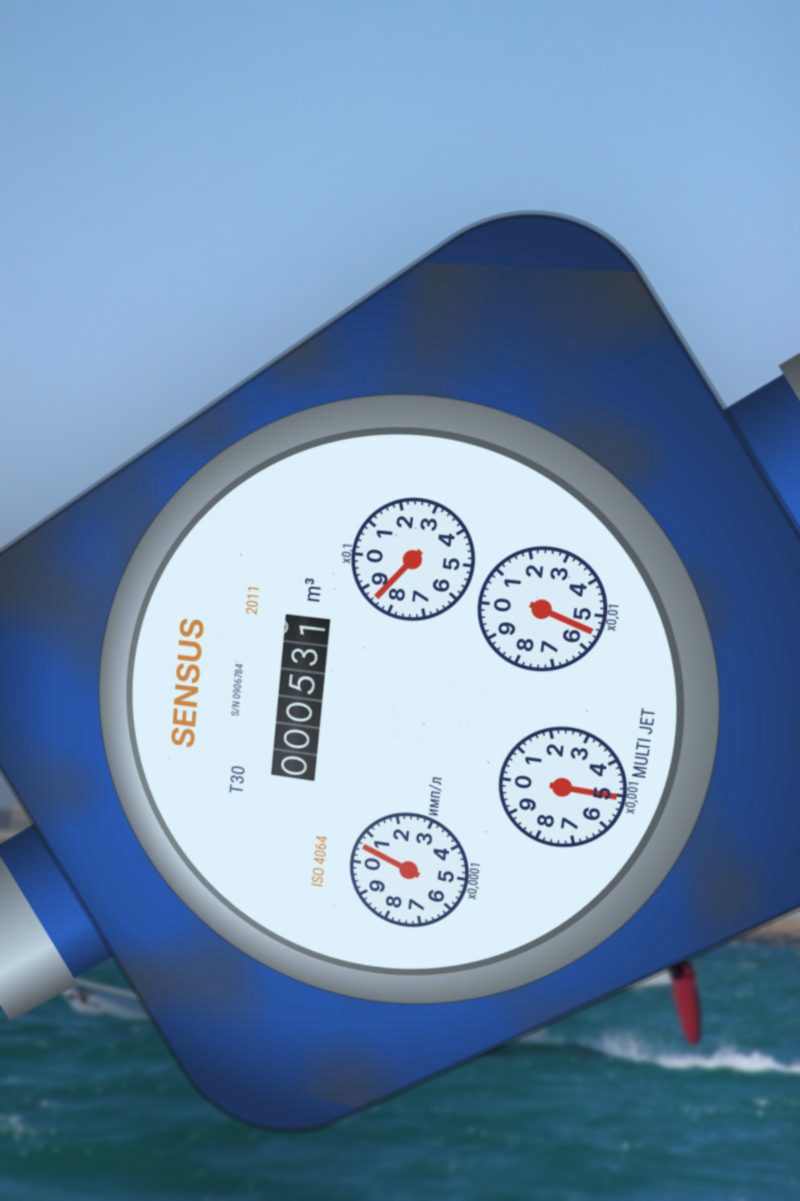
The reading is 530.8550 m³
